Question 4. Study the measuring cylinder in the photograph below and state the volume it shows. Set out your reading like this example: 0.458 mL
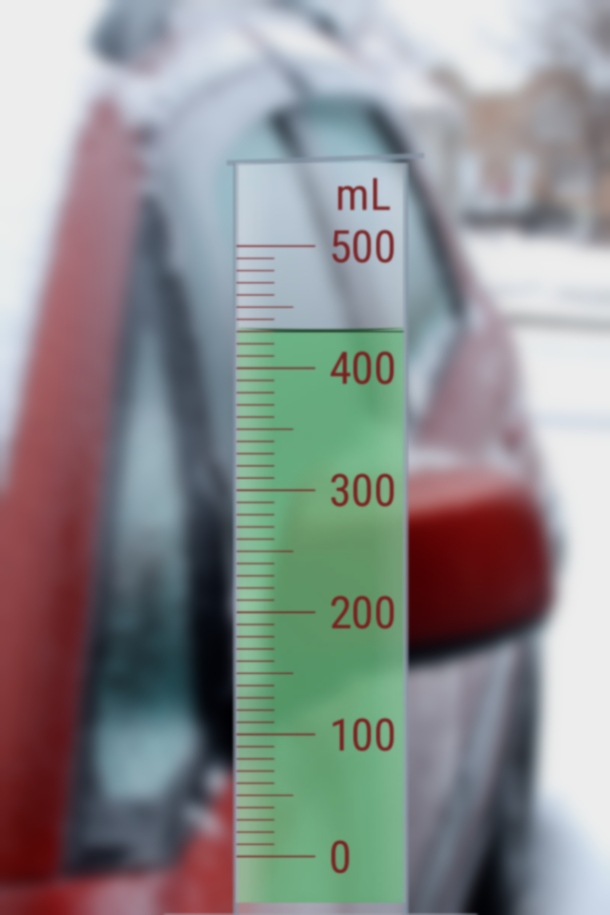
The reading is 430 mL
